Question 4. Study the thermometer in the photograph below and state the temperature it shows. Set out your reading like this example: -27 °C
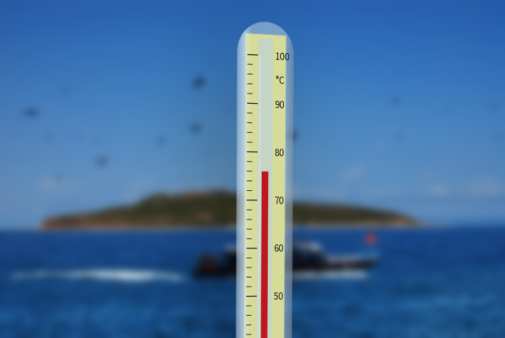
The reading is 76 °C
